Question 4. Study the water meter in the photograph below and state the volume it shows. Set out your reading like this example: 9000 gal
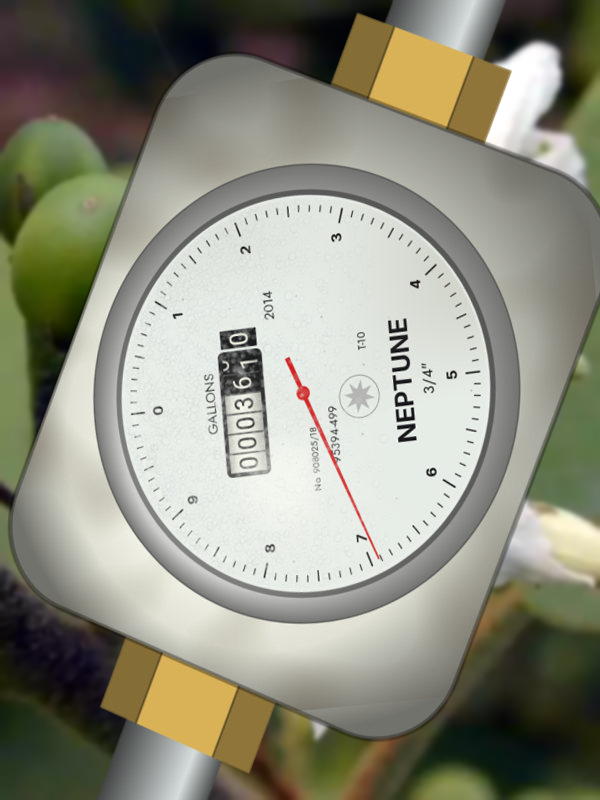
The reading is 3606.9 gal
